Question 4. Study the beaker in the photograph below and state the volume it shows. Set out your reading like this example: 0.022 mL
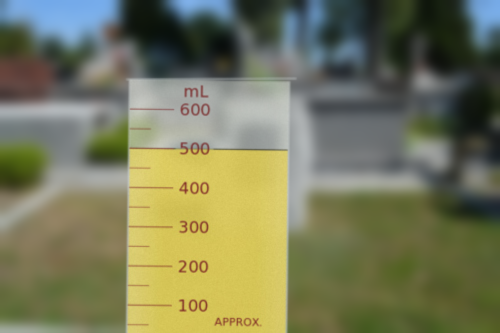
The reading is 500 mL
